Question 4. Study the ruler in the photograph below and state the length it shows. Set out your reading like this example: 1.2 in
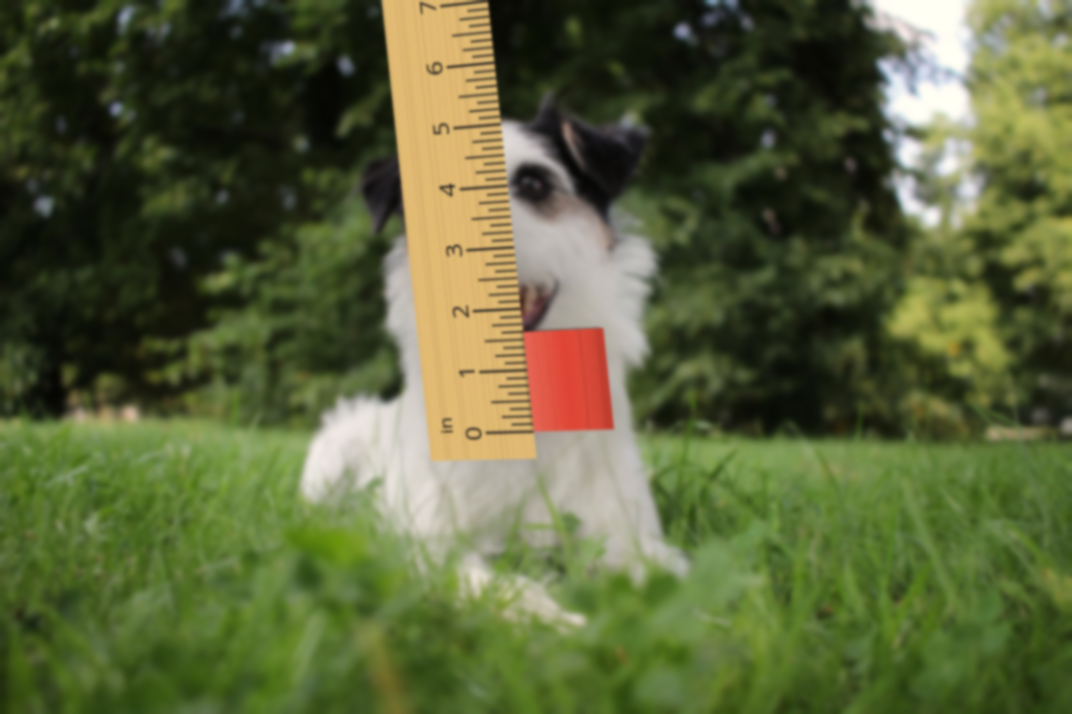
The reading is 1.625 in
